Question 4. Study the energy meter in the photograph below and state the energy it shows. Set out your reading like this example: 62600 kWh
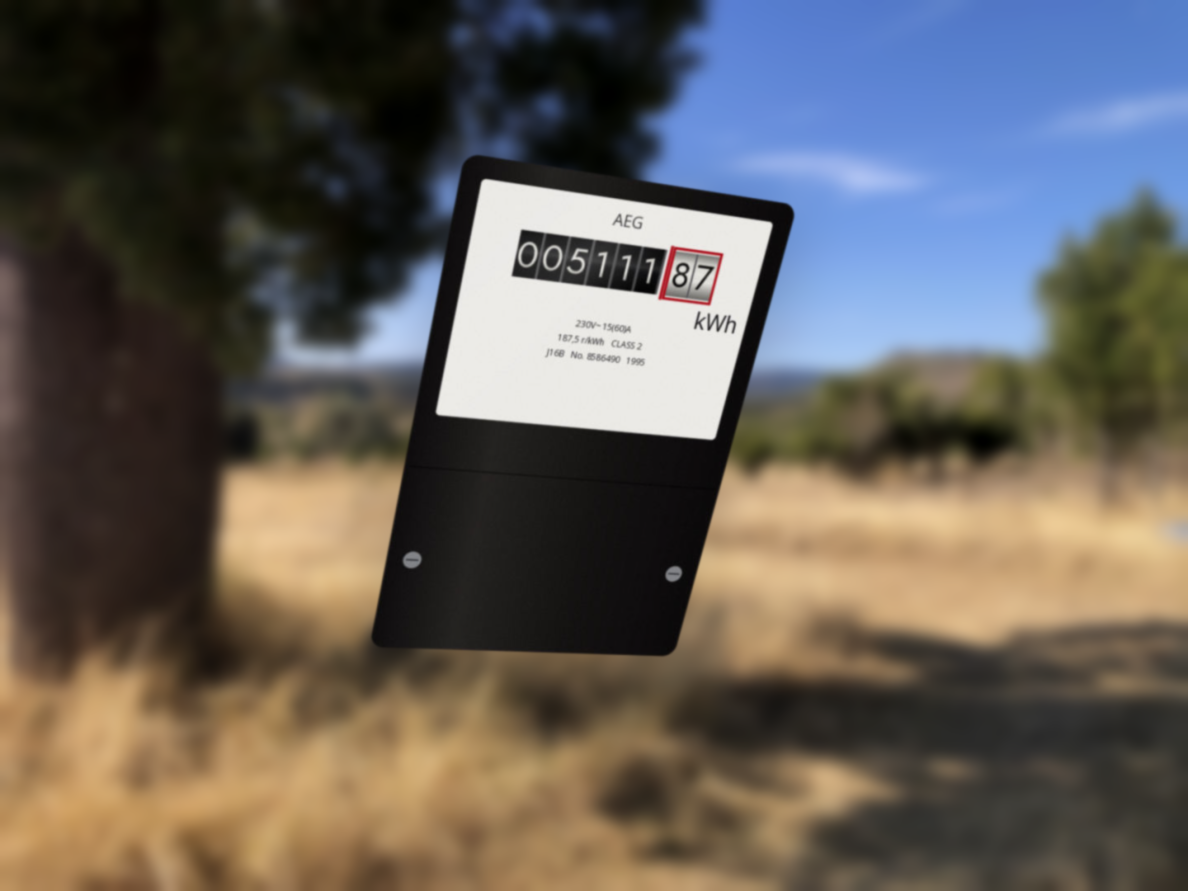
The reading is 5111.87 kWh
